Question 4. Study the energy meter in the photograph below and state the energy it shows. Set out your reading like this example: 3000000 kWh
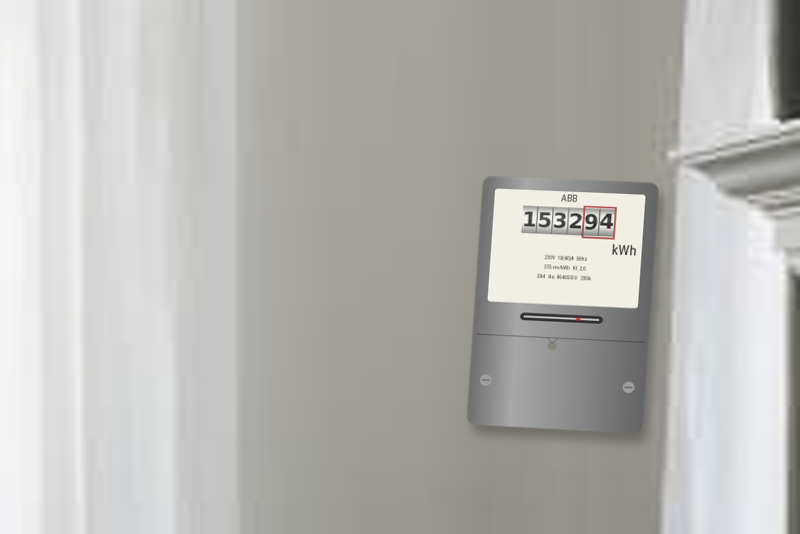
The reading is 1532.94 kWh
